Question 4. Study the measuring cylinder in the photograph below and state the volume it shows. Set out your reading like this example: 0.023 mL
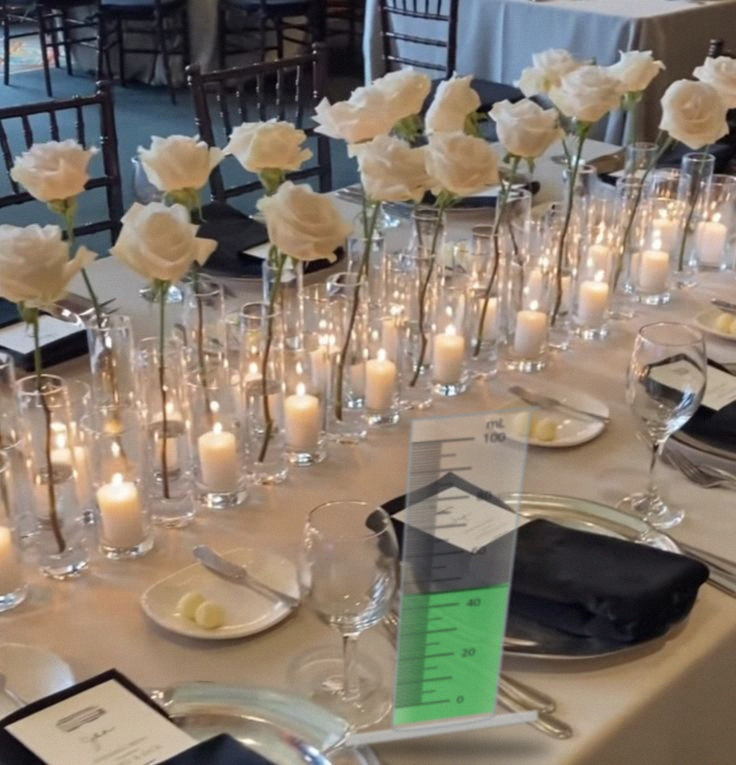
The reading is 45 mL
